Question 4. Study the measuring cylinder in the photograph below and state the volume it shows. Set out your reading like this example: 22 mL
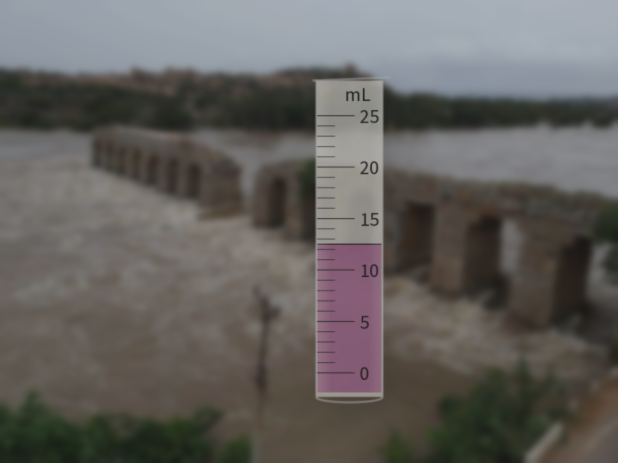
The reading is 12.5 mL
